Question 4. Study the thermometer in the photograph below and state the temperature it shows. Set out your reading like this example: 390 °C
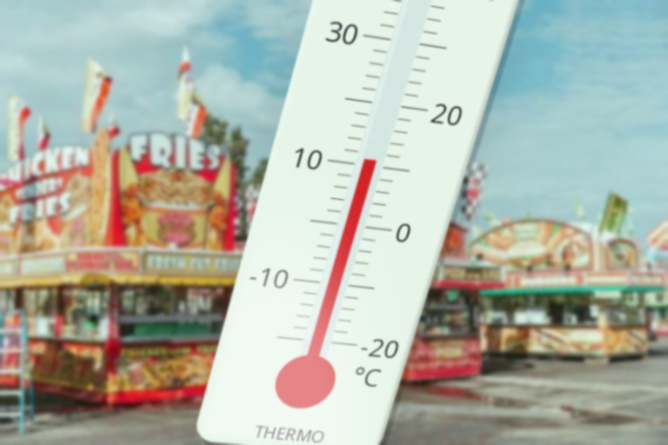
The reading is 11 °C
